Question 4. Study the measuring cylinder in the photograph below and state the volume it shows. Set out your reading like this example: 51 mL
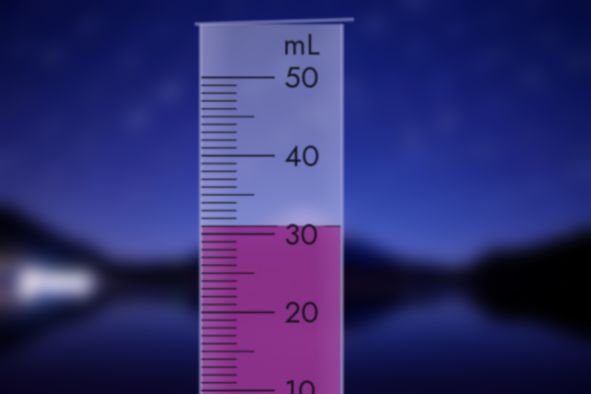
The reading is 31 mL
